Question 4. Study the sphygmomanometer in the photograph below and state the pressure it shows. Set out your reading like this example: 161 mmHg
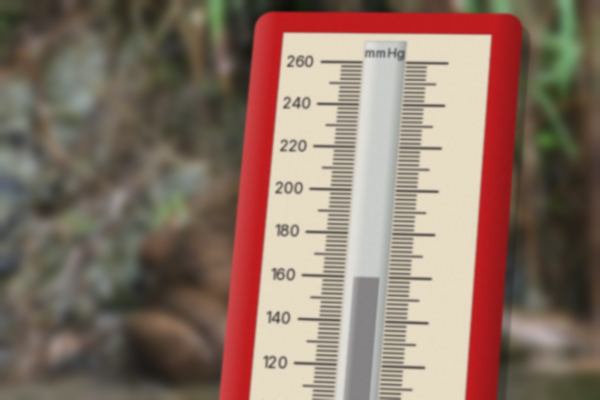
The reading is 160 mmHg
